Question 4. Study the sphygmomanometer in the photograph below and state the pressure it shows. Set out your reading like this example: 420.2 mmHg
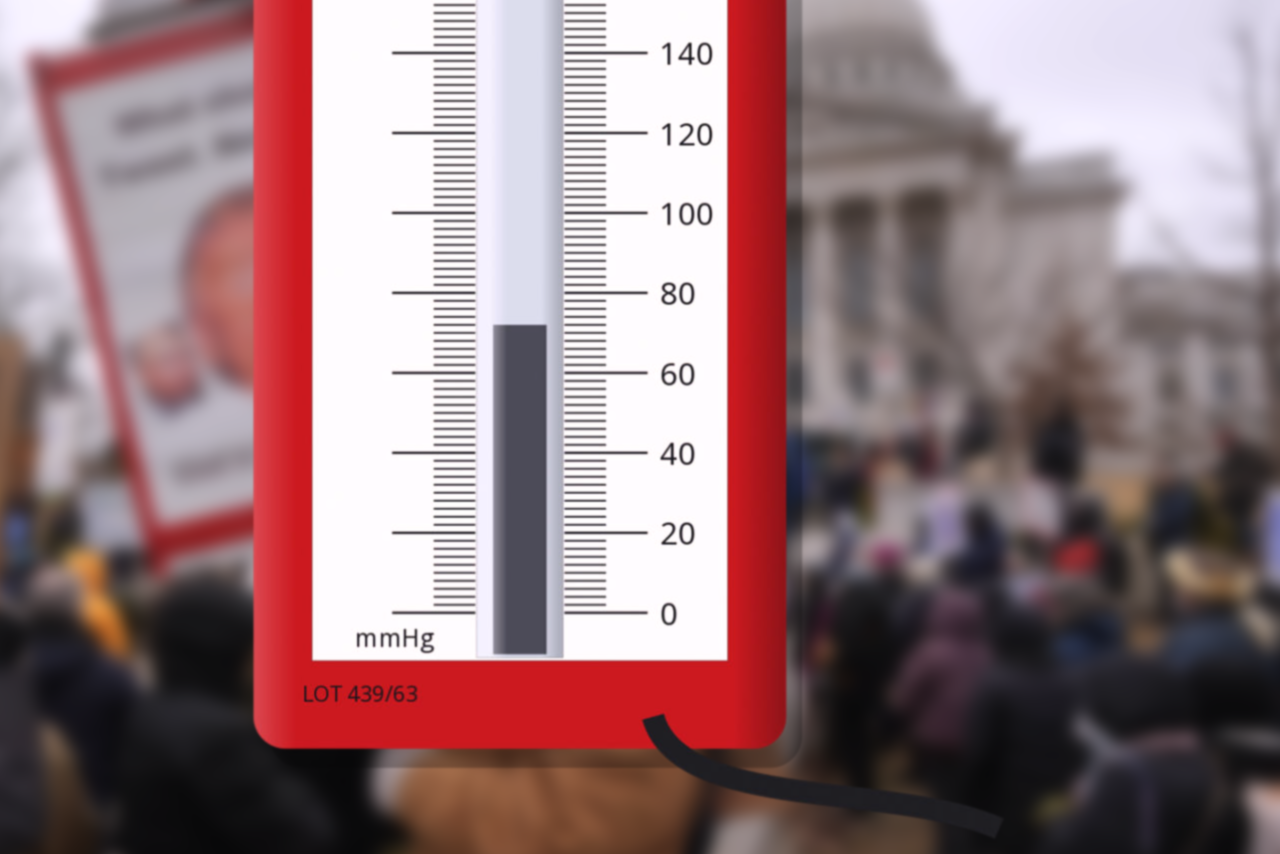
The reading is 72 mmHg
